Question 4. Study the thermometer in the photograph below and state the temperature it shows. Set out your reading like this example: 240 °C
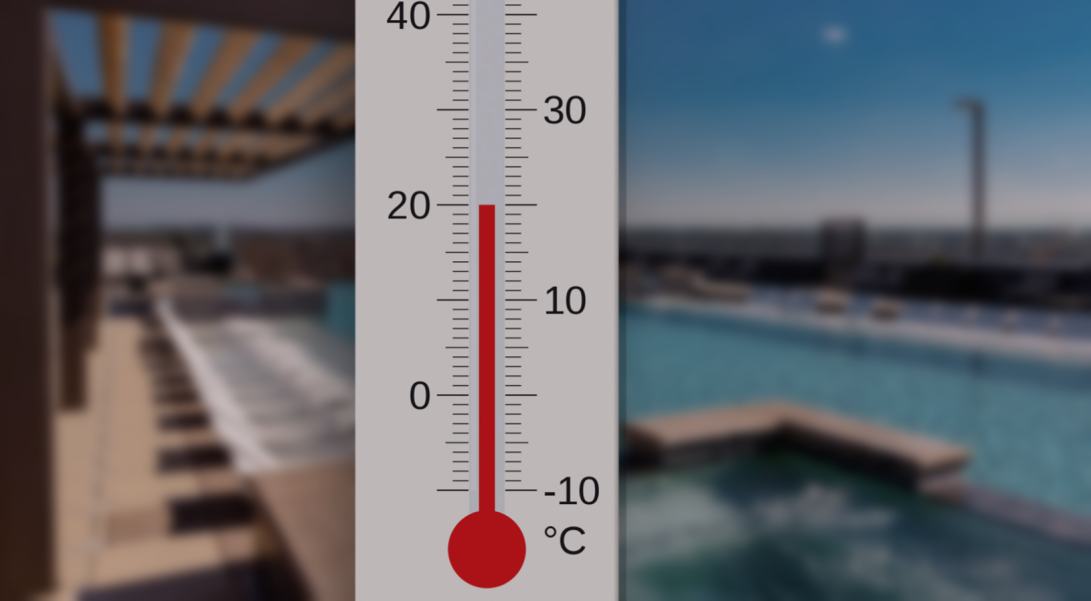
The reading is 20 °C
